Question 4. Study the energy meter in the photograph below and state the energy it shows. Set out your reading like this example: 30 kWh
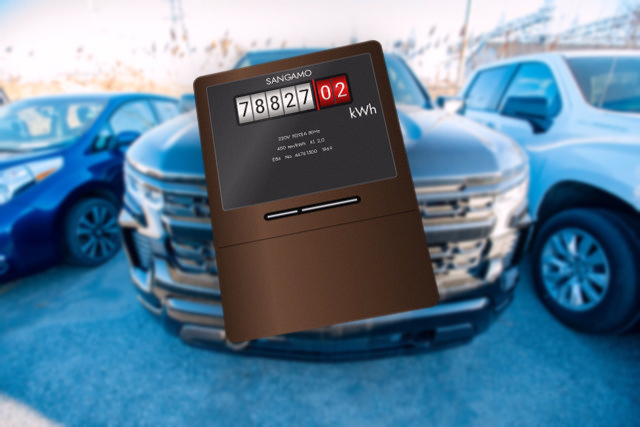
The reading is 78827.02 kWh
